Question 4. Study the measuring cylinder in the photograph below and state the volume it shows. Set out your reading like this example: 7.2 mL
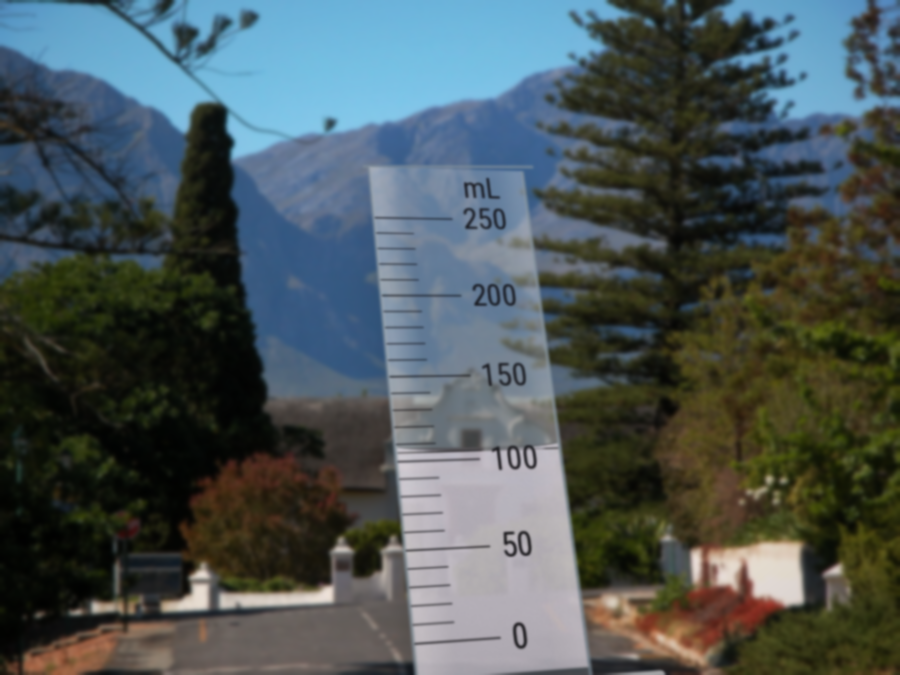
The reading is 105 mL
